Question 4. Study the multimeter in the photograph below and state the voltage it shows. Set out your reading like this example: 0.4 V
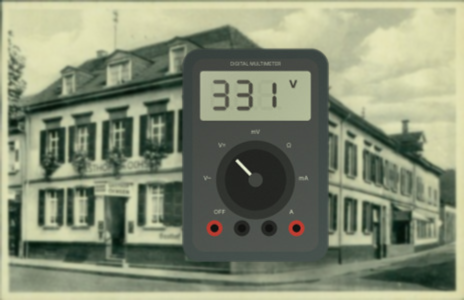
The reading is 331 V
